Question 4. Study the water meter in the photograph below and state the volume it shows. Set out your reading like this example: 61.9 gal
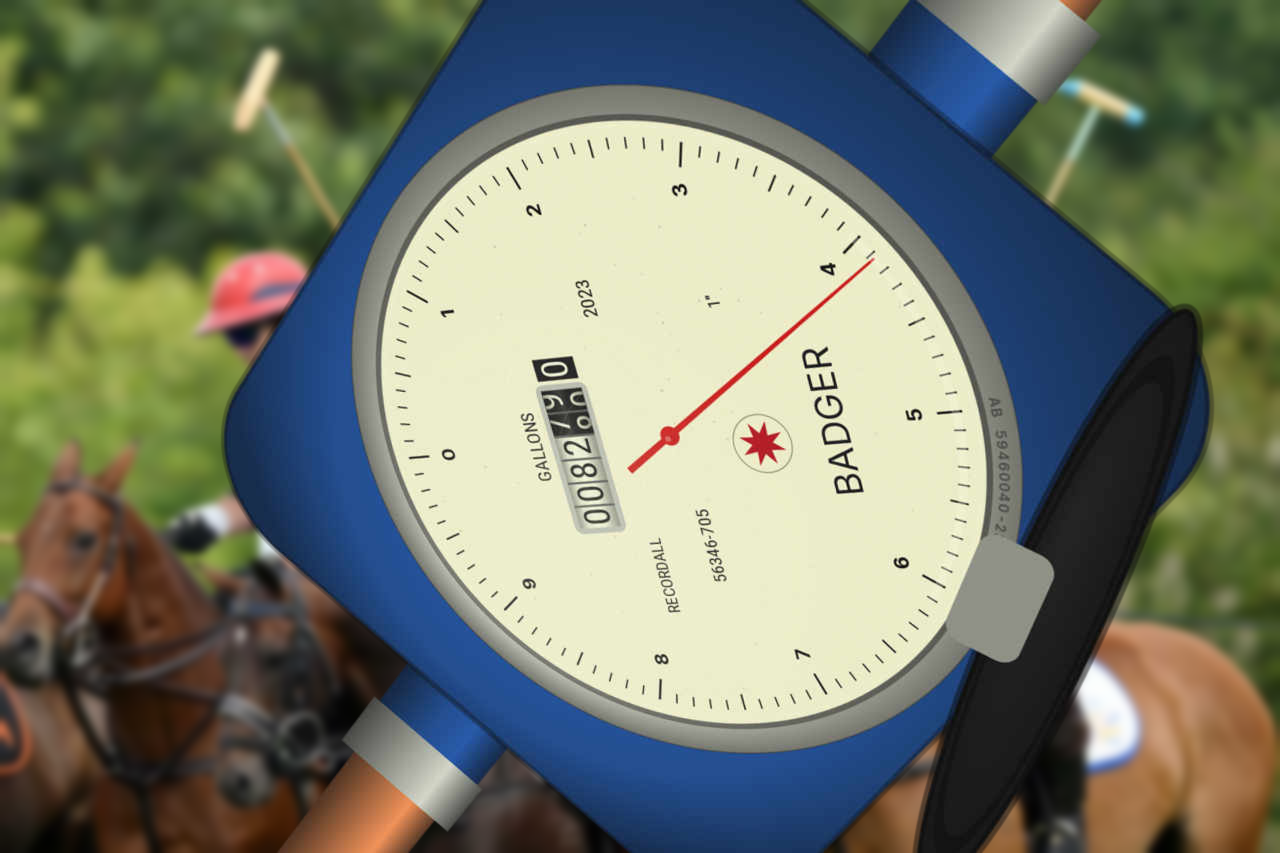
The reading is 82794.1 gal
